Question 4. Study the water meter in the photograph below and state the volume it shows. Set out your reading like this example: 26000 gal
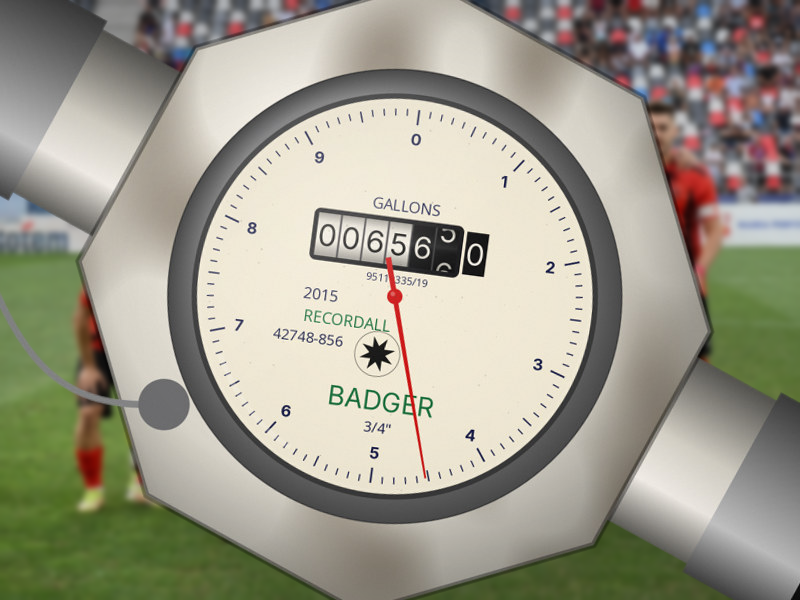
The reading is 65654.5 gal
